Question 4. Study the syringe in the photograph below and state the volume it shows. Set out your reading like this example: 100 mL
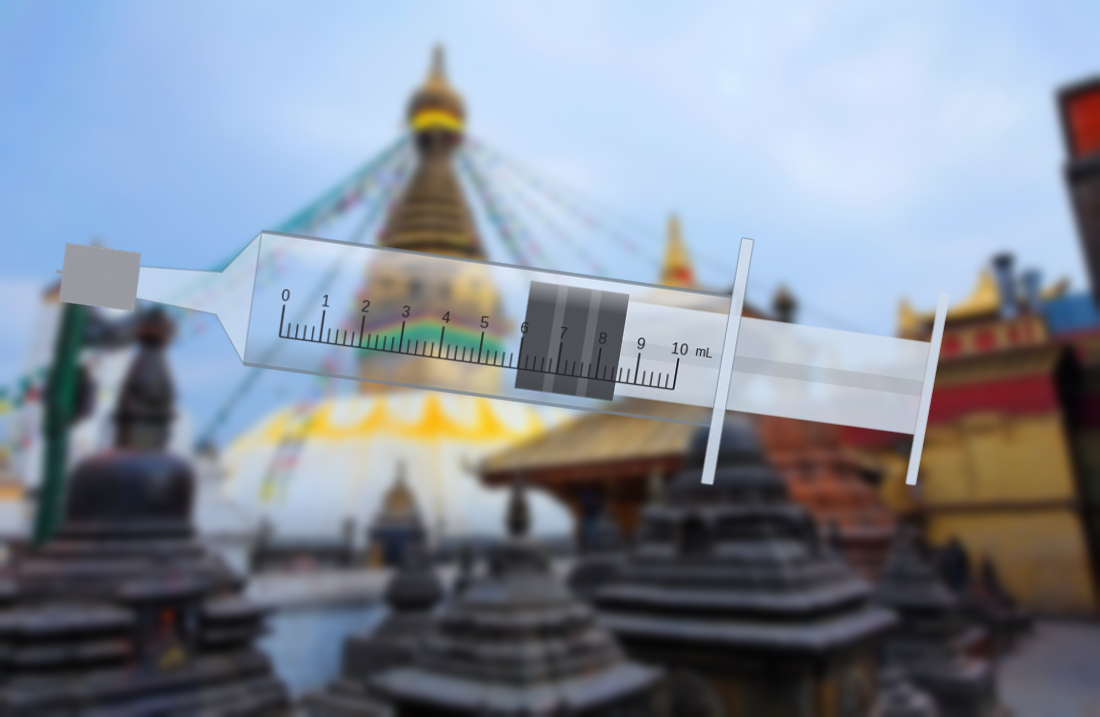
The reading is 6 mL
